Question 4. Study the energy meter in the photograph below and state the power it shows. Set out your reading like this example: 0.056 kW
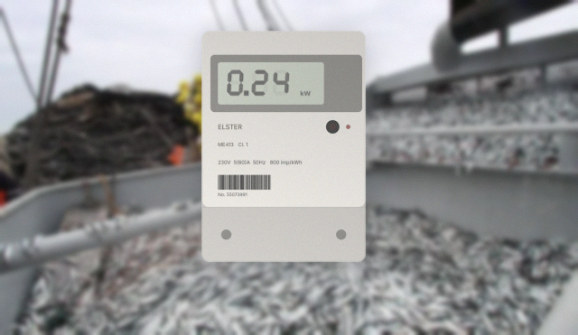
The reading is 0.24 kW
